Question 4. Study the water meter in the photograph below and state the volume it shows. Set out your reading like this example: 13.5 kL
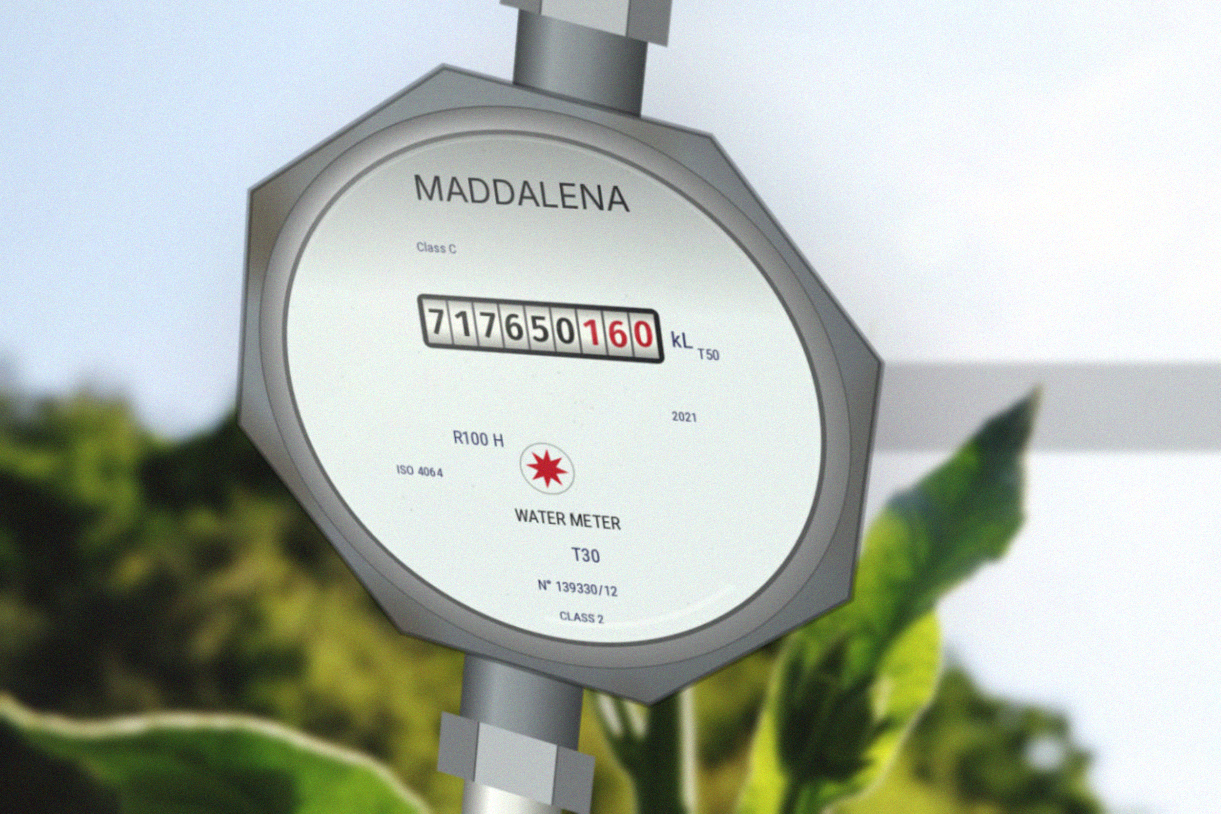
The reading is 717650.160 kL
